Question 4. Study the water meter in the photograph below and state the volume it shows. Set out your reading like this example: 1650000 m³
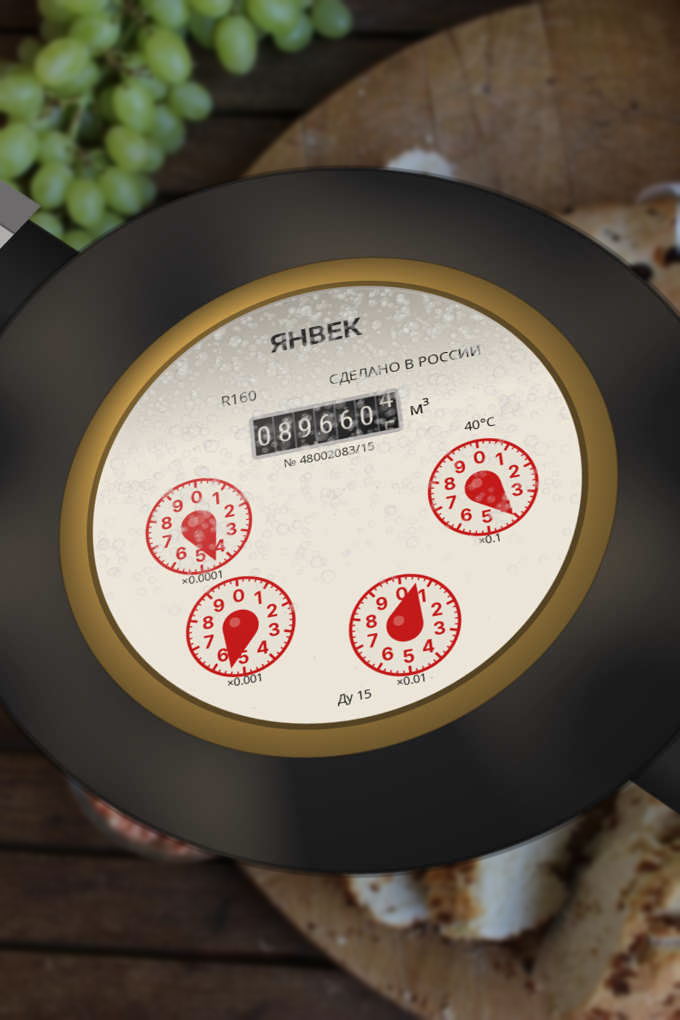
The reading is 896604.4054 m³
